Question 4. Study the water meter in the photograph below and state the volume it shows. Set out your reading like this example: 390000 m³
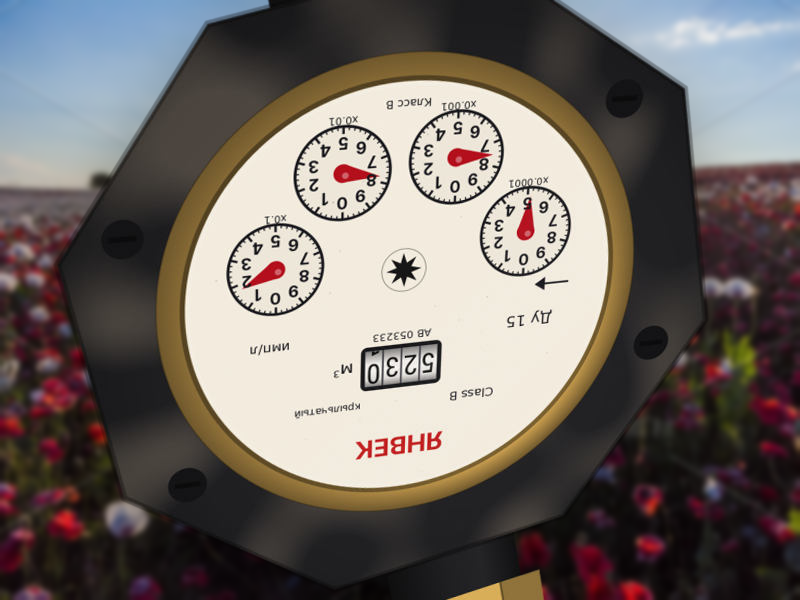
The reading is 5230.1775 m³
